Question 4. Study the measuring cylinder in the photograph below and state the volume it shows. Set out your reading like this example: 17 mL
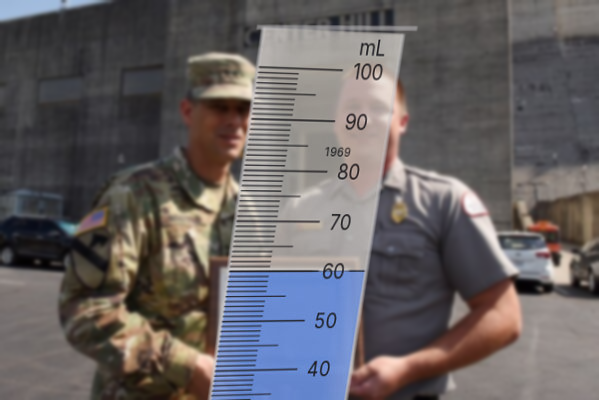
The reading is 60 mL
